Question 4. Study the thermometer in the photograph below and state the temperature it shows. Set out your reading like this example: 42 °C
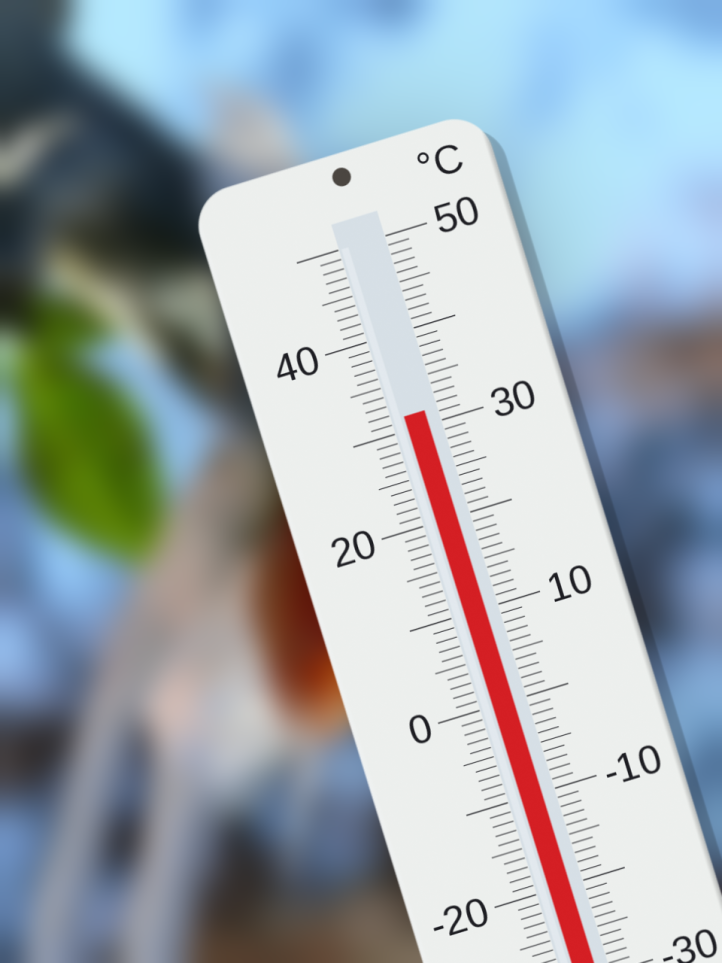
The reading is 31.5 °C
